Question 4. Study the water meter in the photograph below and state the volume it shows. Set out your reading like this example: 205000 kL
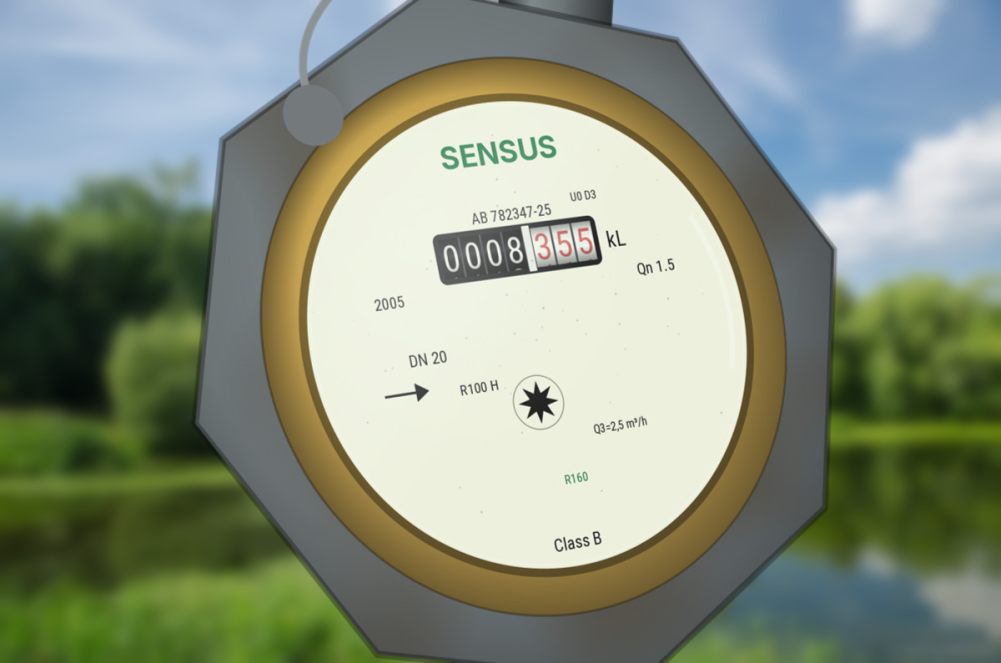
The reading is 8.355 kL
